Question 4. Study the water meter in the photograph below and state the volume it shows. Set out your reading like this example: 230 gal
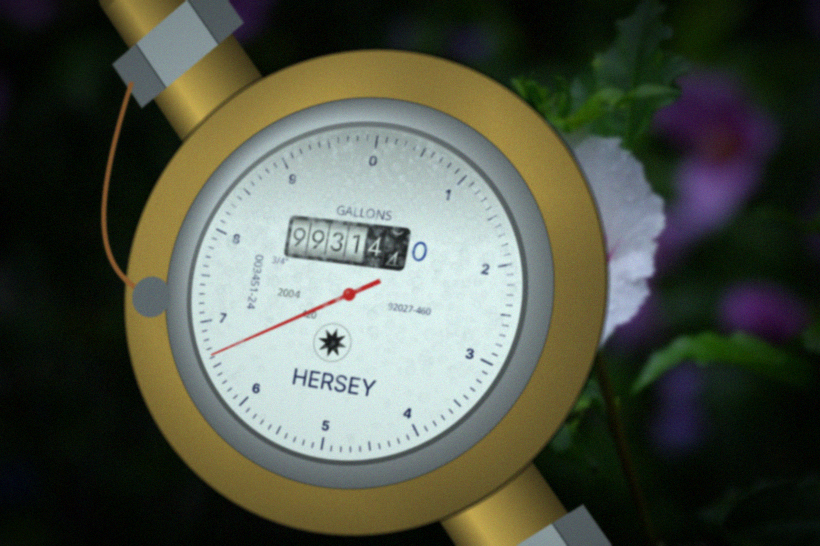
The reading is 9931436.6 gal
